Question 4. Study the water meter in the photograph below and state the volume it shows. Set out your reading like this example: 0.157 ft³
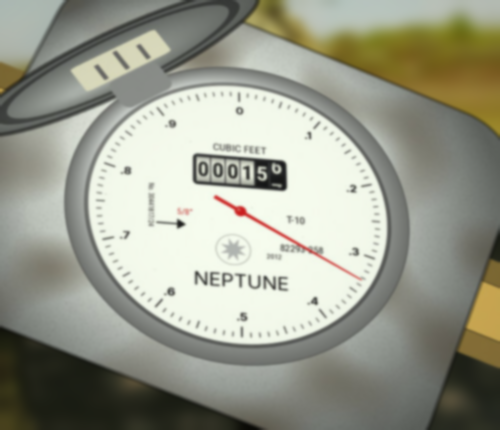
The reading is 156.33 ft³
